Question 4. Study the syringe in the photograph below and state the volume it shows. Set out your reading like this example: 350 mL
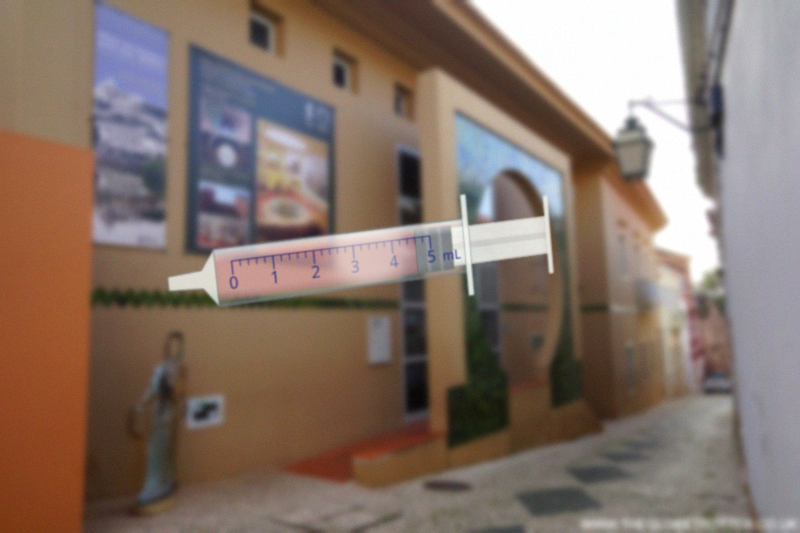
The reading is 4.6 mL
